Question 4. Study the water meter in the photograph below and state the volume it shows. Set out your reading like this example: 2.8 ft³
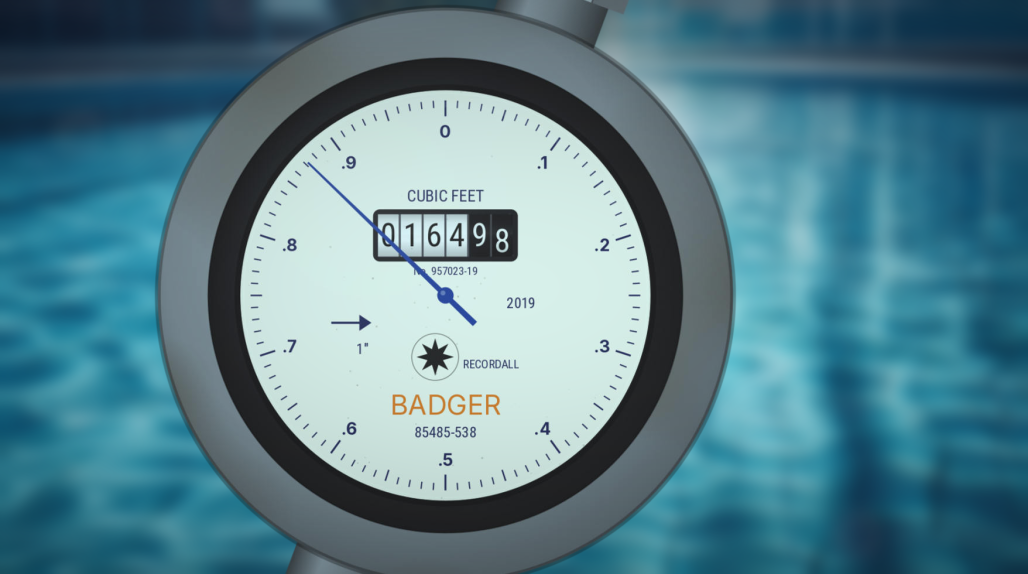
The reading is 16497.87 ft³
